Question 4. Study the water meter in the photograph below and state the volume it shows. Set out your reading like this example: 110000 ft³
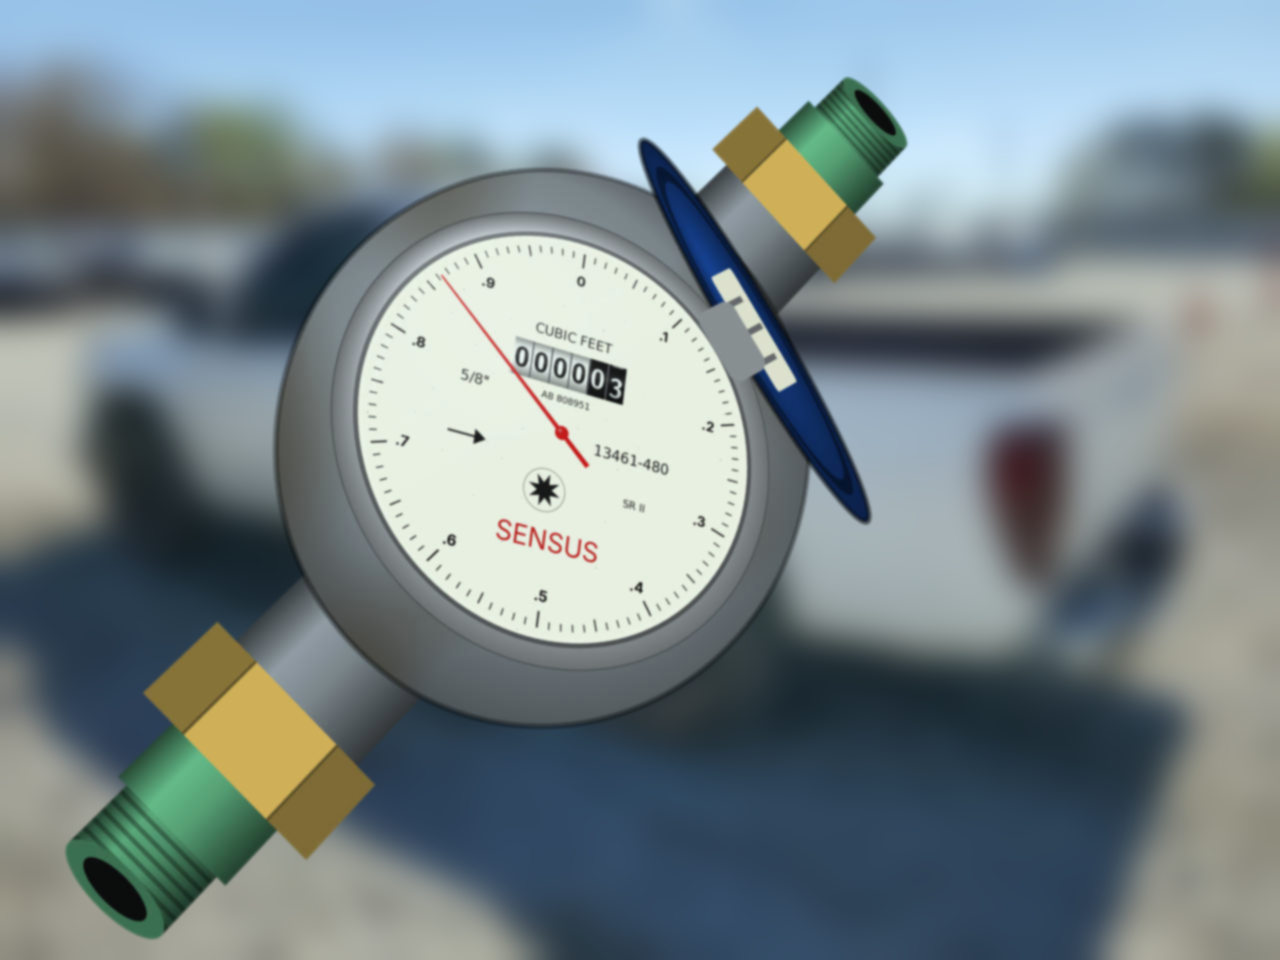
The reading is 2.86 ft³
